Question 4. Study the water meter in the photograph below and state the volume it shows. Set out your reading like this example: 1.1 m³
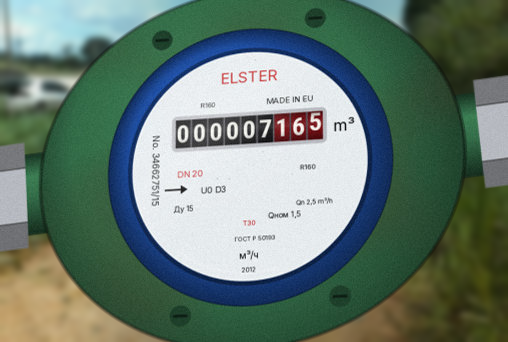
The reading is 7.165 m³
